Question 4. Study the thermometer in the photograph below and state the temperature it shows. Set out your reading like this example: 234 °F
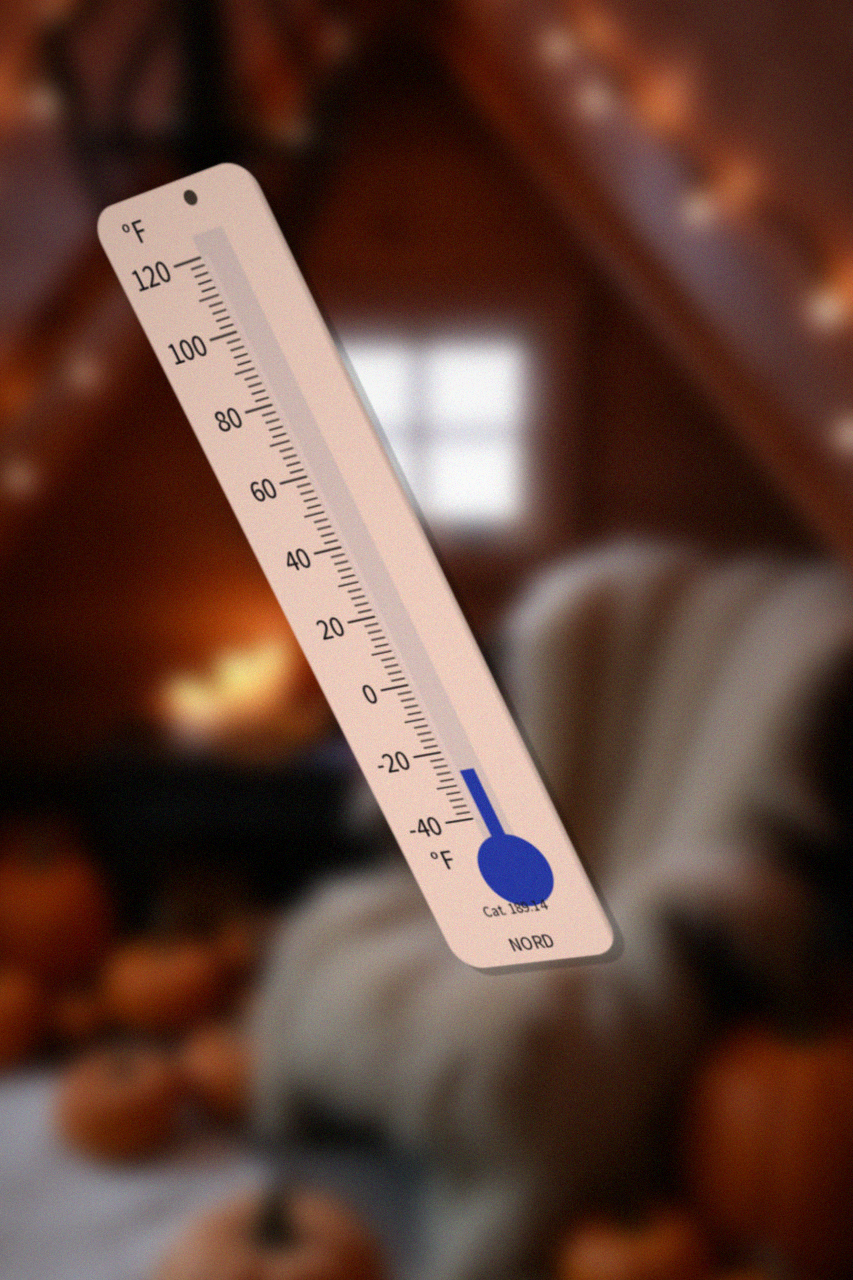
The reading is -26 °F
